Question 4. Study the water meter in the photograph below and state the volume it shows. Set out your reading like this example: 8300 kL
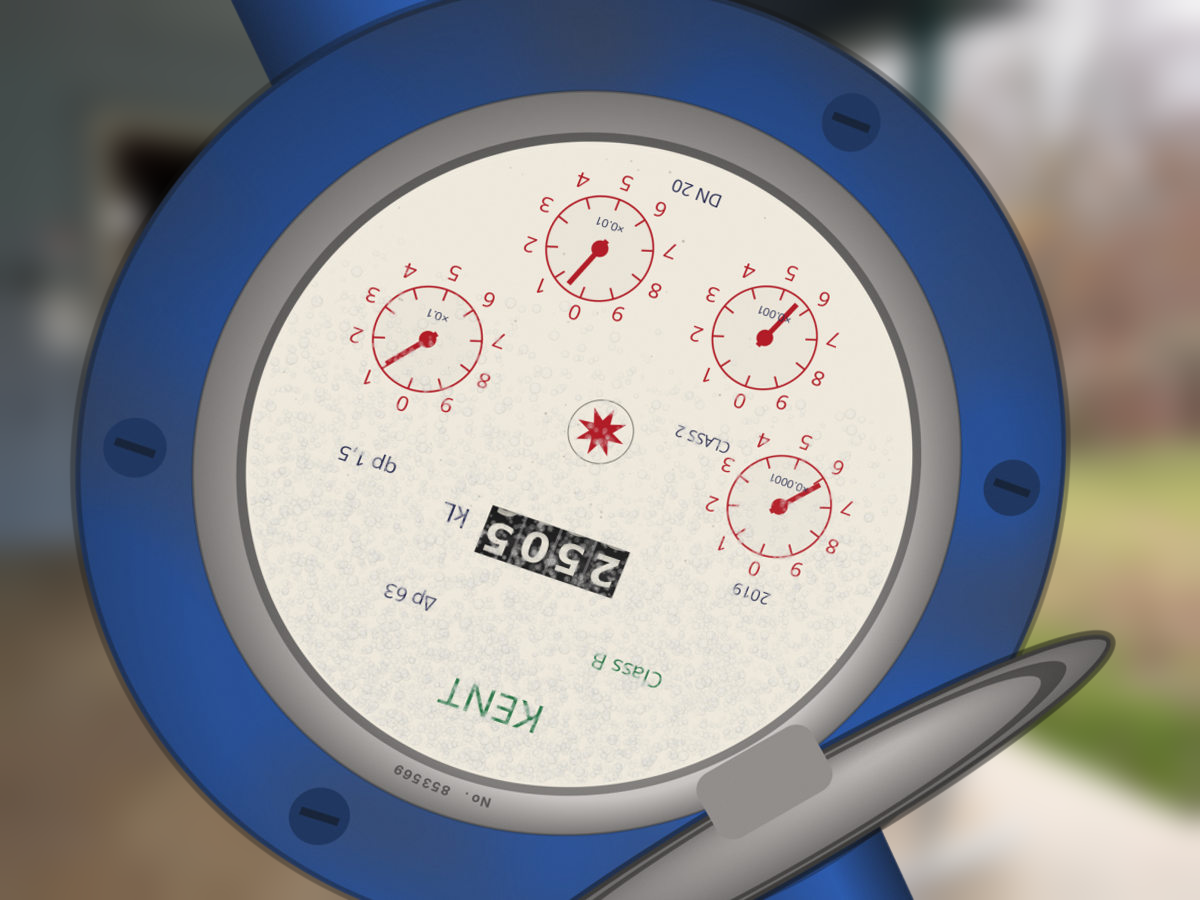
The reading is 2505.1056 kL
